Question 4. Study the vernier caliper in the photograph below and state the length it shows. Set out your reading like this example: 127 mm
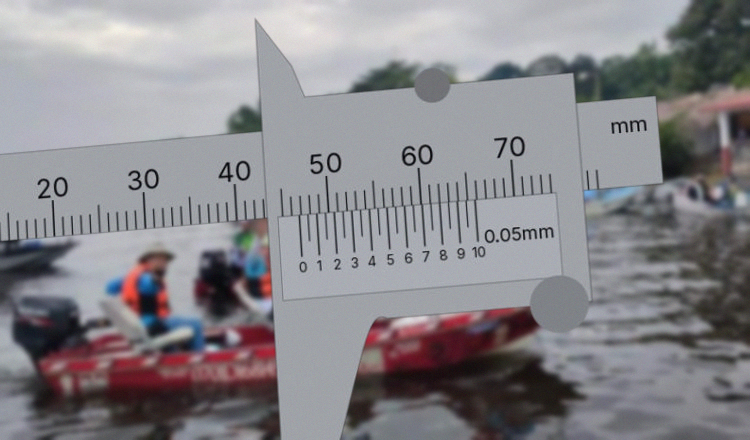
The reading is 46.8 mm
